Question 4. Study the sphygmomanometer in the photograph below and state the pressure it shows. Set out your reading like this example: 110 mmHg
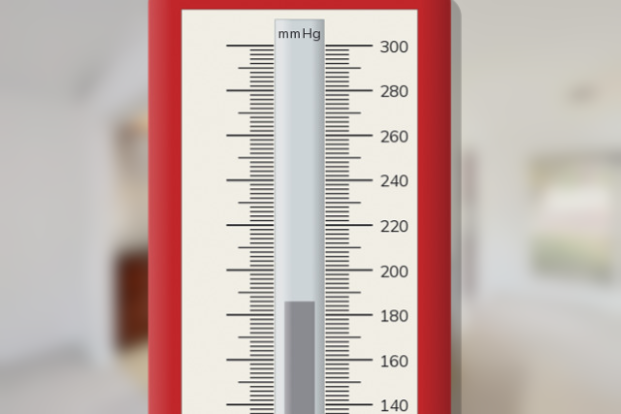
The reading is 186 mmHg
